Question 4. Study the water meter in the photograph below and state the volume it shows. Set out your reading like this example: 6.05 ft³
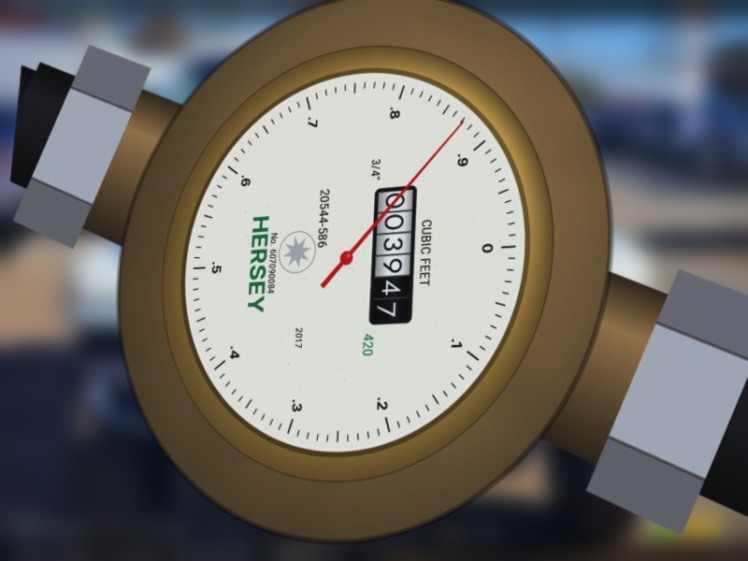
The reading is 3946.87 ft³
